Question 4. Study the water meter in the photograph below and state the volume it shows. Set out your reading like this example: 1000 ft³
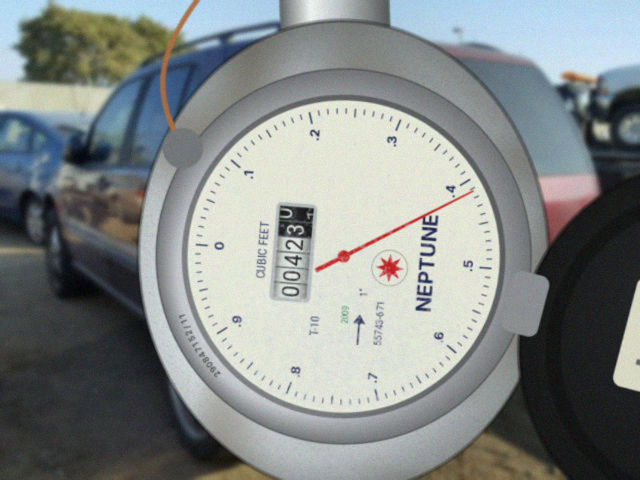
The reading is 4230.41 ft³
